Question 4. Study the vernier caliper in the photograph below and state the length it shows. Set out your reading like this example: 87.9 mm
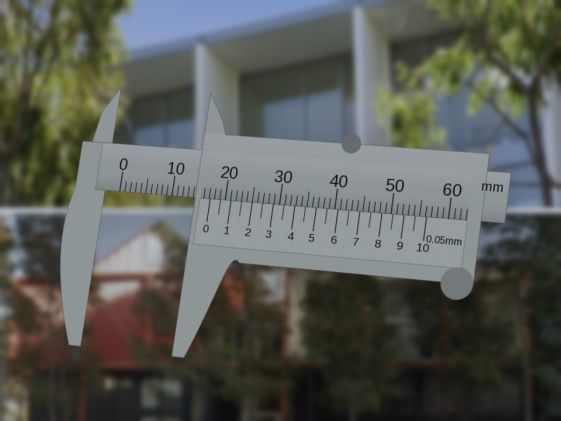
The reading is 17.2 mm
